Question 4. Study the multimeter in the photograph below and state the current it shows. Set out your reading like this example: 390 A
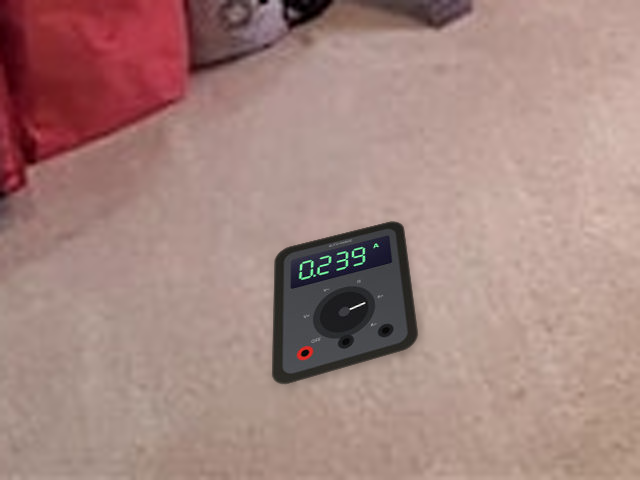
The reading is 0.239 A
